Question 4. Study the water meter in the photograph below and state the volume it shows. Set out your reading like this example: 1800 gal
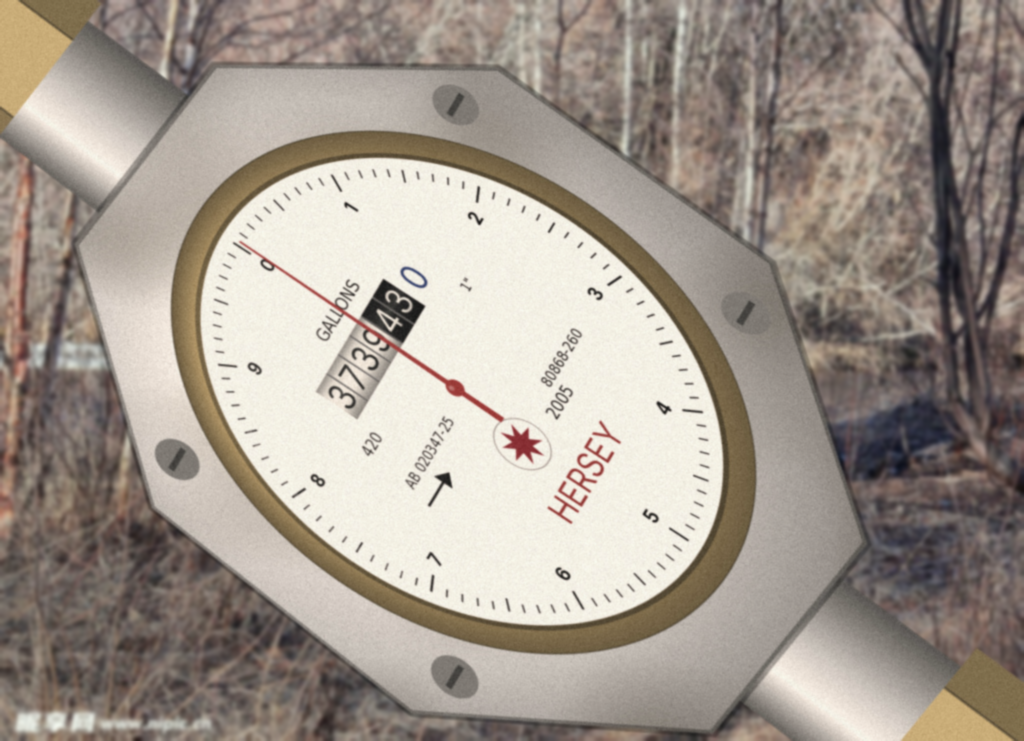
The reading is 3739430.0 gal
